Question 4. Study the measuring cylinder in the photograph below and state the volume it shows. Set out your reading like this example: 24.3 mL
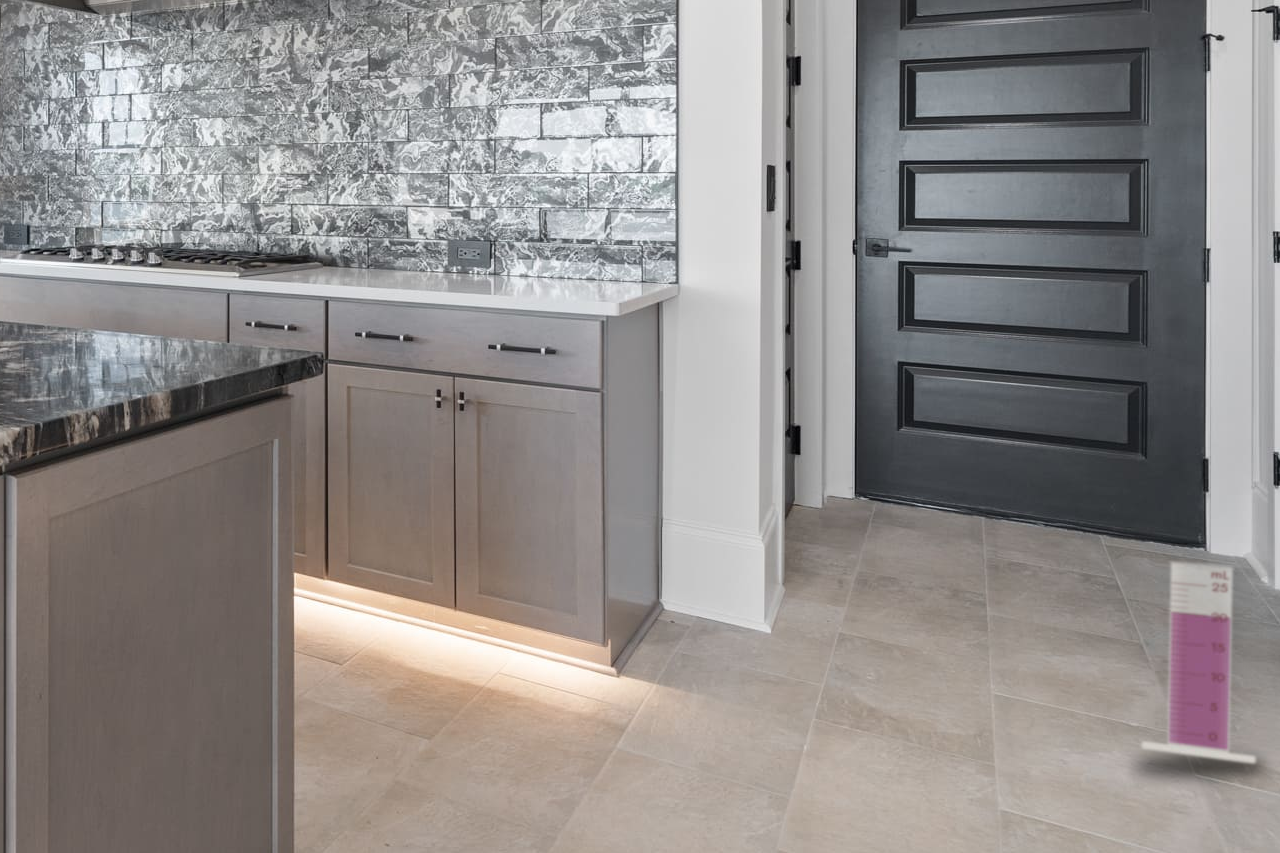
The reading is 20 mL
